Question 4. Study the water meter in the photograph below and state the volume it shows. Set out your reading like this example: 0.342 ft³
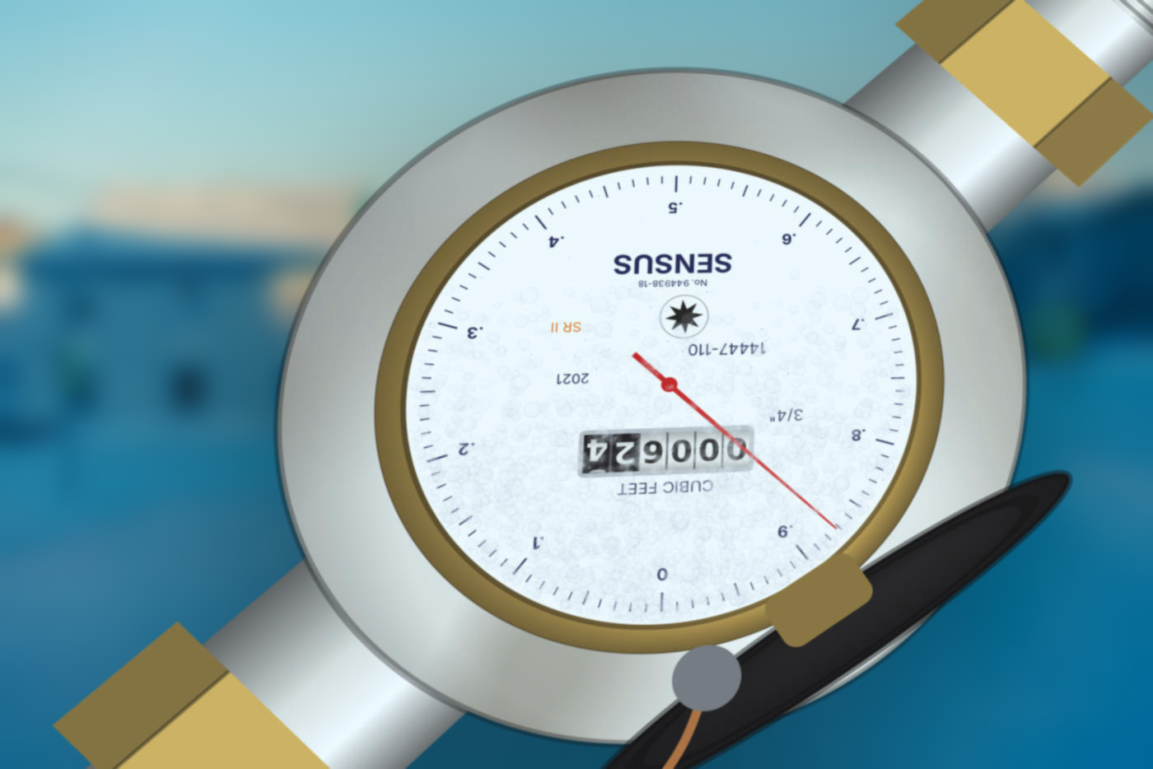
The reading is 623.87 ft³
